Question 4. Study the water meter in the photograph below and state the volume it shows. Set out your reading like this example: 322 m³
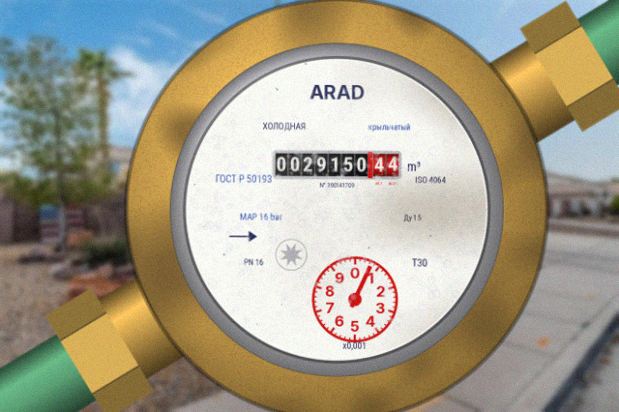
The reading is 29150.440 m³
